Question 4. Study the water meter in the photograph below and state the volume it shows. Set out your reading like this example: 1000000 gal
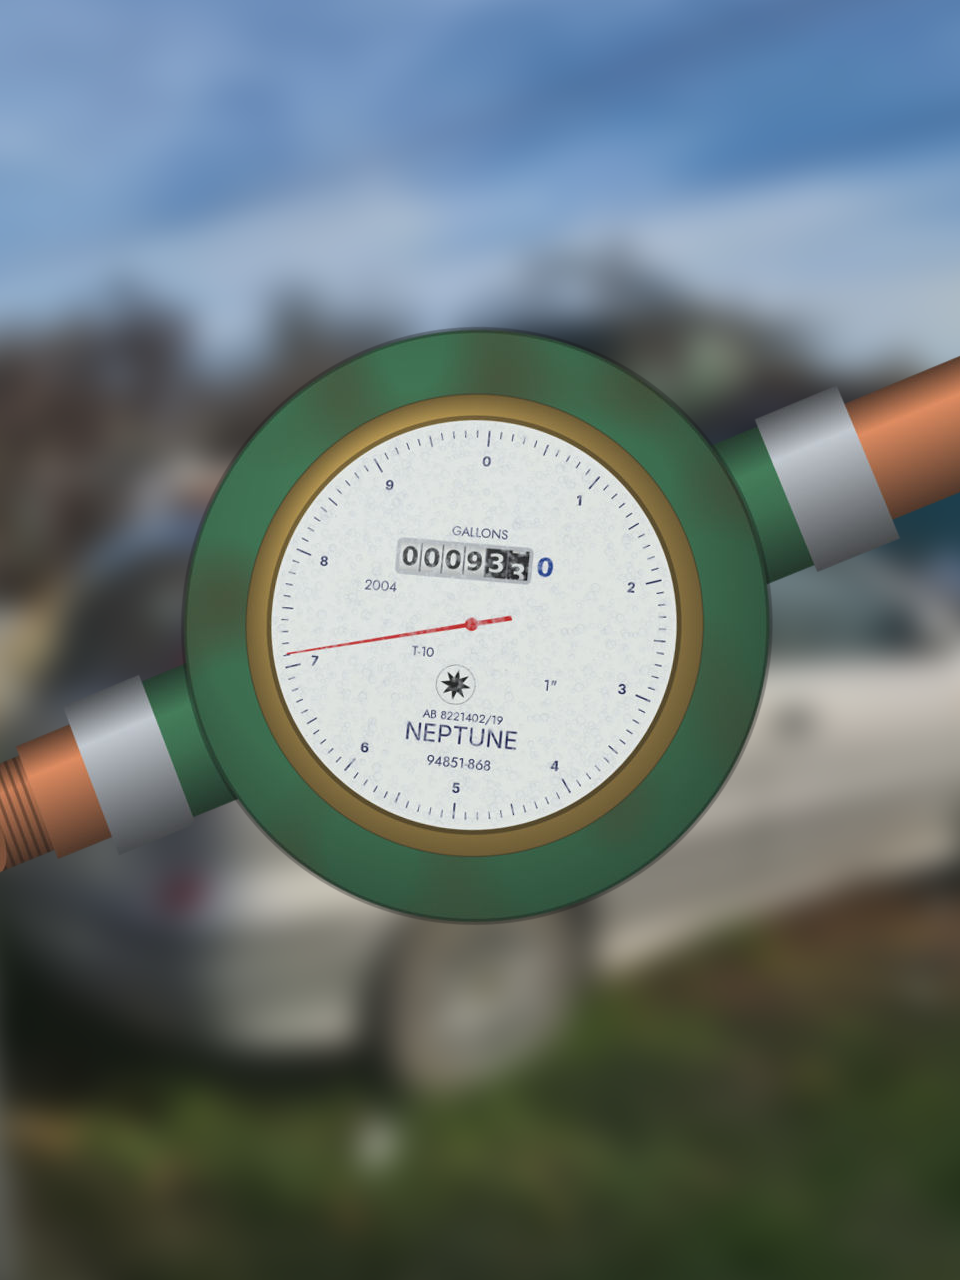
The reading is 9327.1 gal
